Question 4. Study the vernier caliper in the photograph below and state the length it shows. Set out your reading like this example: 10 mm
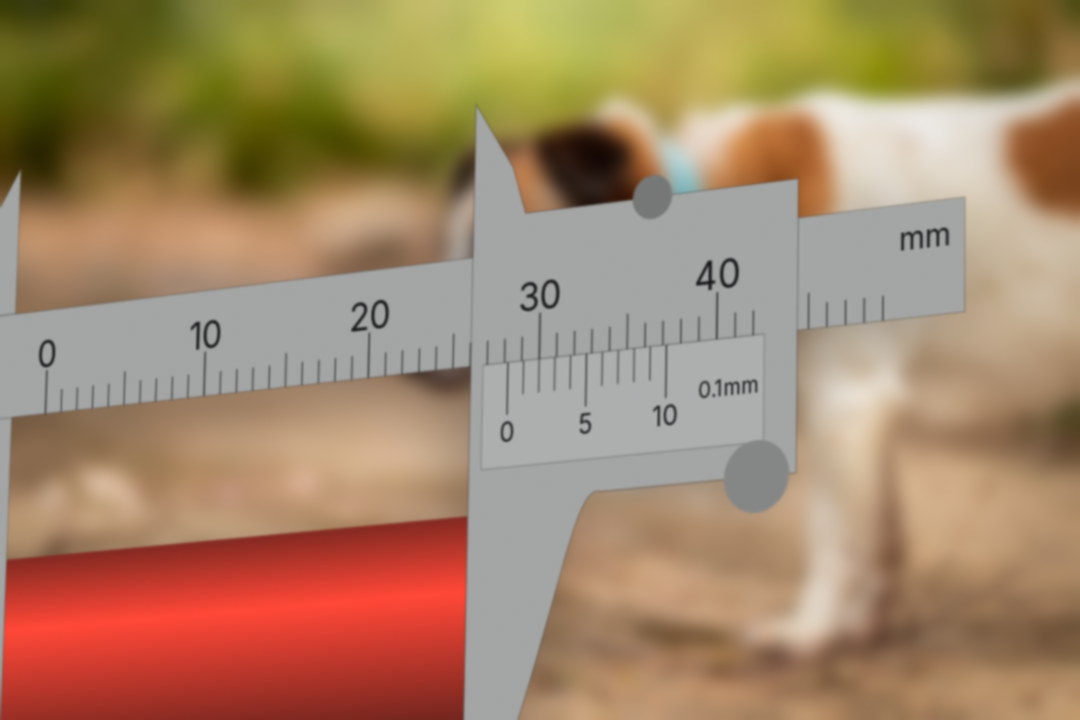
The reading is 28.2 mm
